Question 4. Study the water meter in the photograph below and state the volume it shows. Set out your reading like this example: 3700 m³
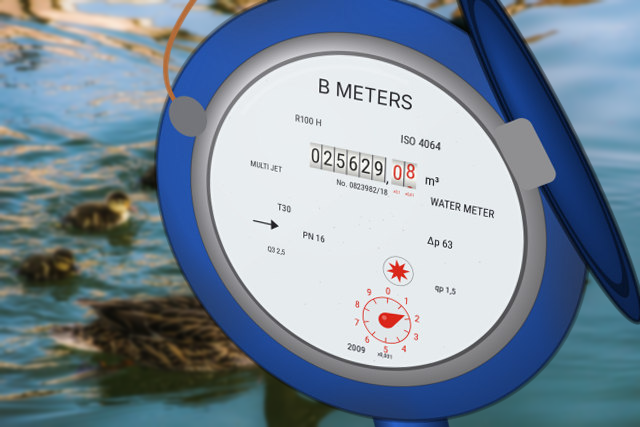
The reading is 25629.081 m³
